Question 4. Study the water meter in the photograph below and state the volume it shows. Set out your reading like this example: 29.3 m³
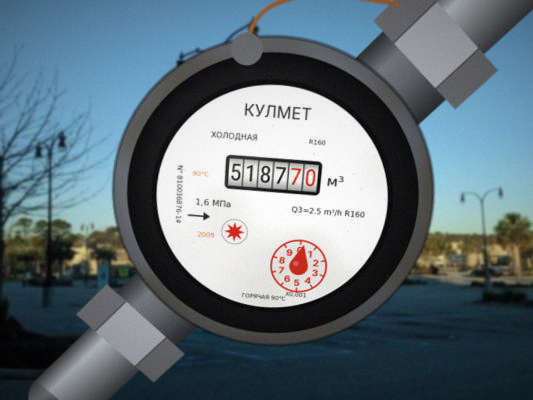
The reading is 5187.700 m³
